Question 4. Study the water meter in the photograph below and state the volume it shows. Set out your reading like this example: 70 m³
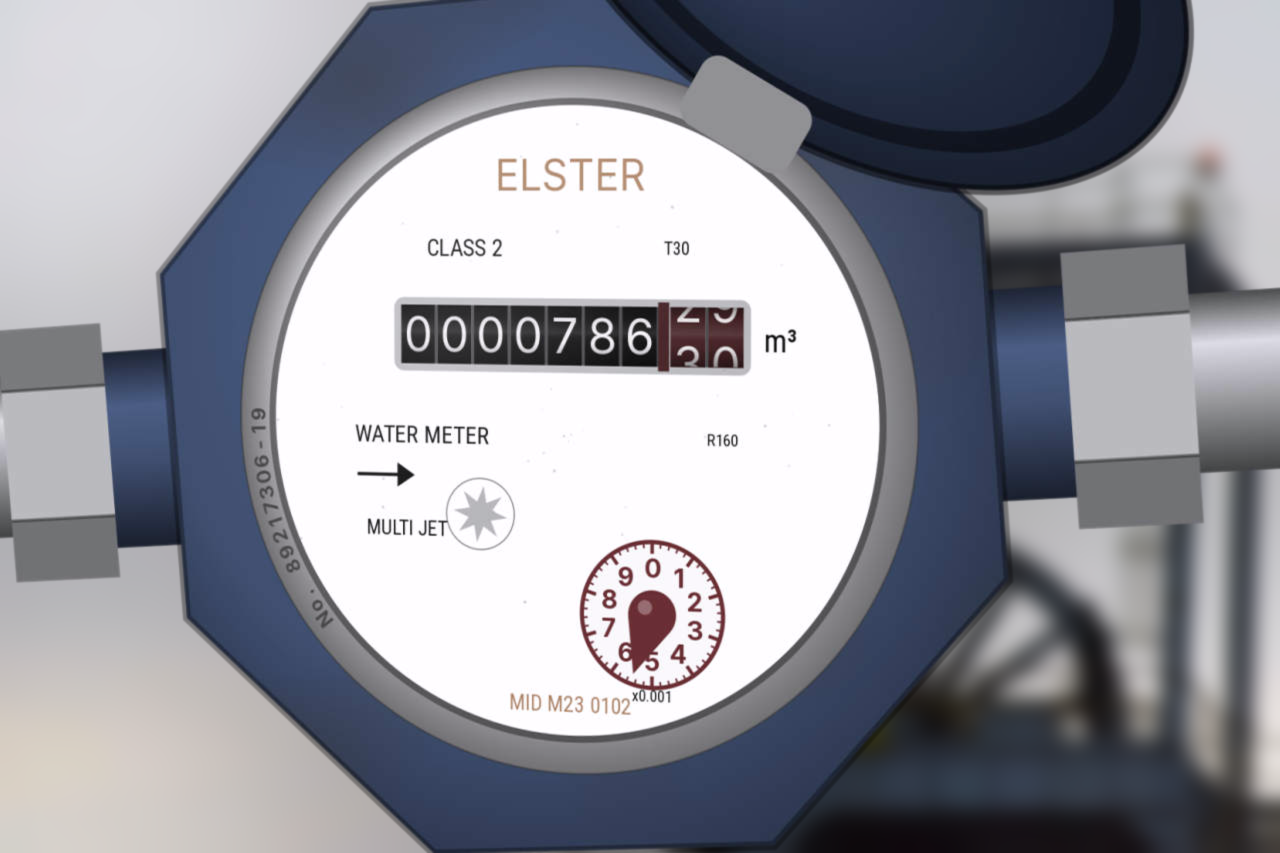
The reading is 786.295 m³
